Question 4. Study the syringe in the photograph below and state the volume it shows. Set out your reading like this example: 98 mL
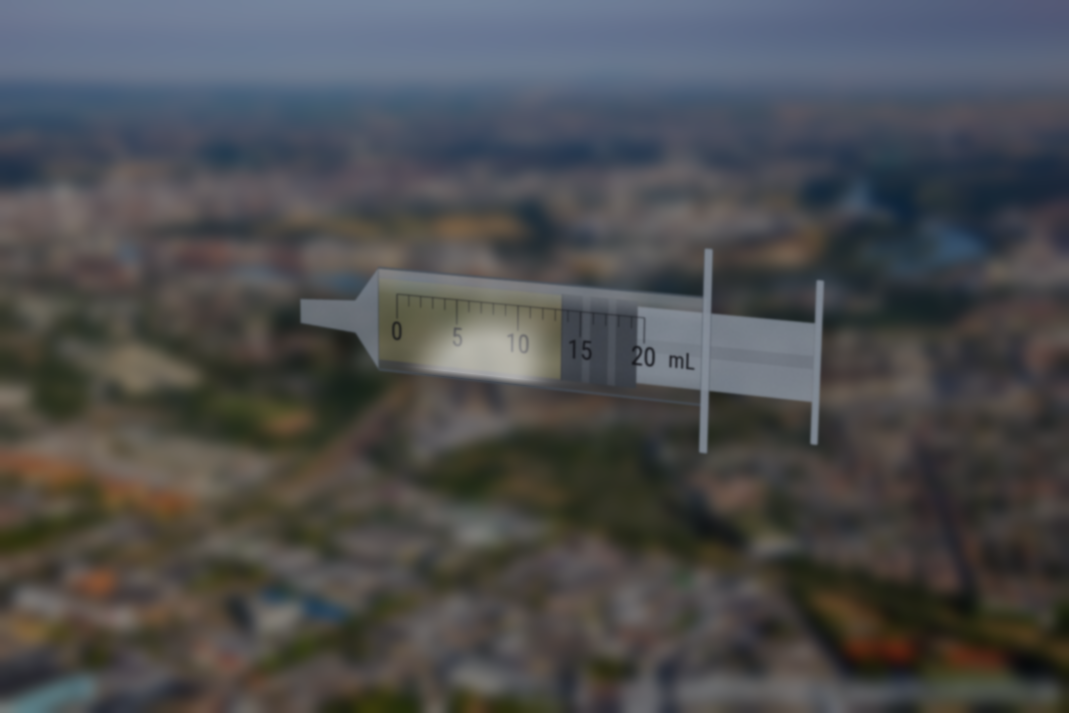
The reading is 13.5 mL
